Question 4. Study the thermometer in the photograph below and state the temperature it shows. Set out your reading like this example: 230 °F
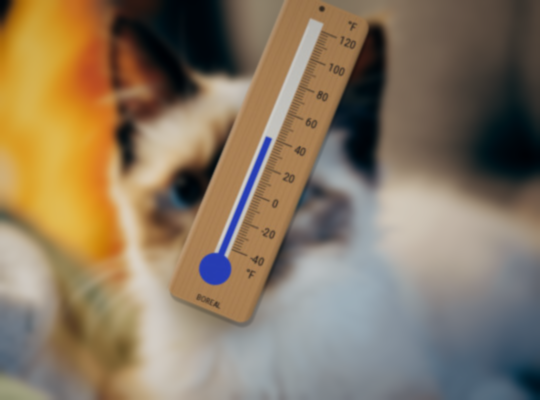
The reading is 40 °F
